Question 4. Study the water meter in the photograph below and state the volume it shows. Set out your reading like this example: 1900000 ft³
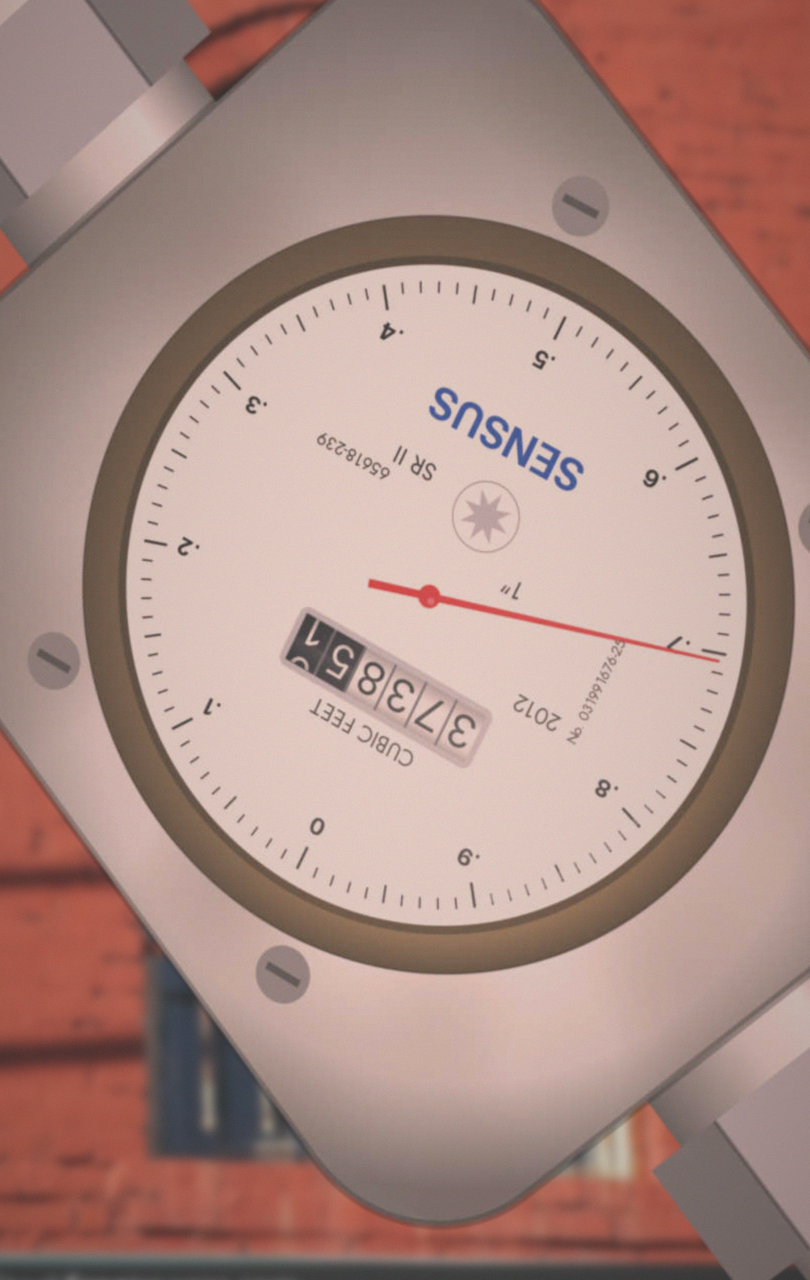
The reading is 373850.70 ft³
